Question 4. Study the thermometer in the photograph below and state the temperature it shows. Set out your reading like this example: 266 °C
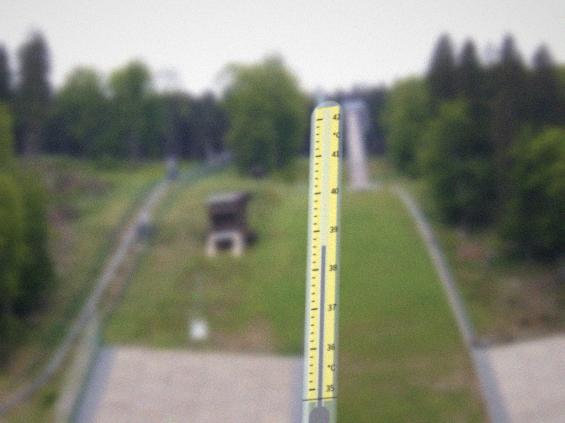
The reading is 38.6 °C
